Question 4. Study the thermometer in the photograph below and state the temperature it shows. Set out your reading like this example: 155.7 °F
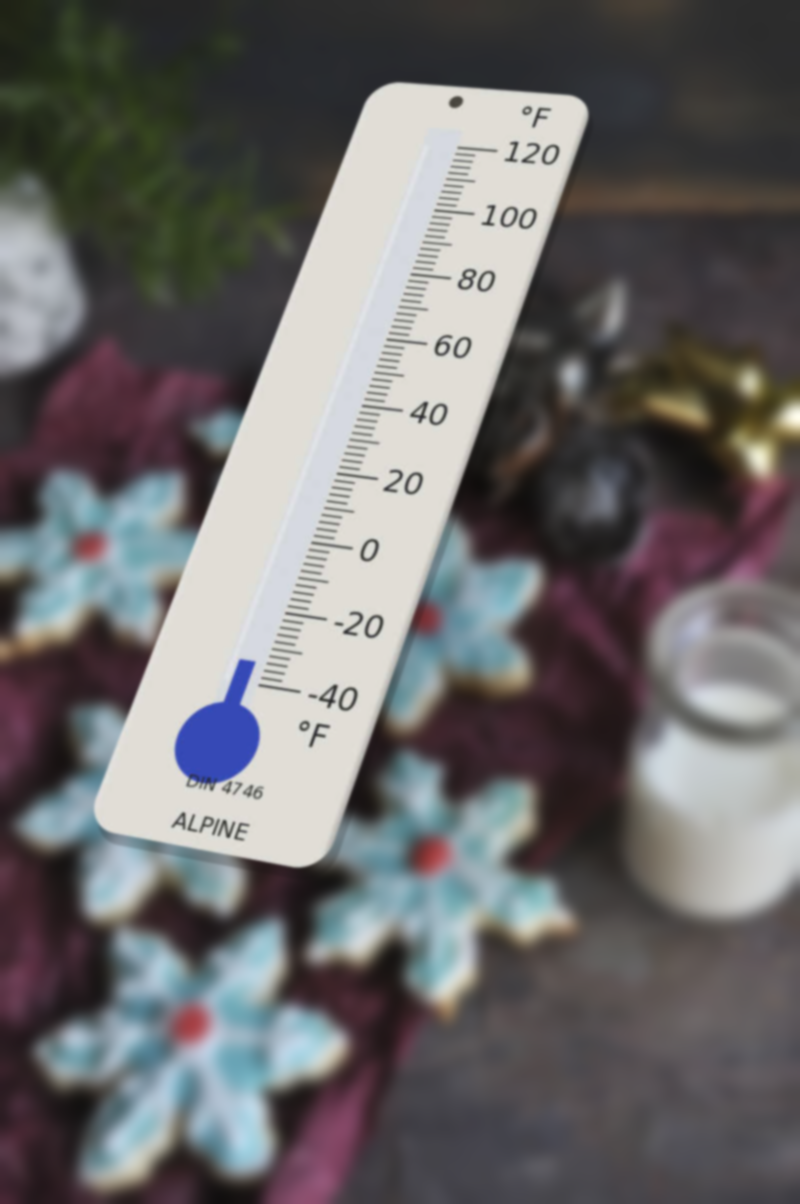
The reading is -34 °F
